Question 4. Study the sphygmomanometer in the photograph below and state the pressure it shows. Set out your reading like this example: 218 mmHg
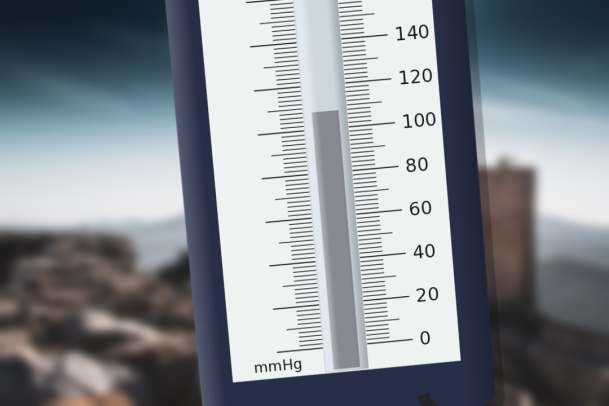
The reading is 108 mmHg
